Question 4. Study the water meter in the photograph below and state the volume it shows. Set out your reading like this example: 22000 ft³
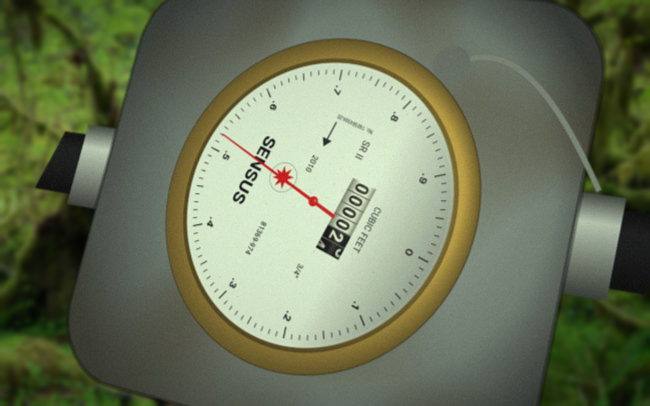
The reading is 23.52 ft³
